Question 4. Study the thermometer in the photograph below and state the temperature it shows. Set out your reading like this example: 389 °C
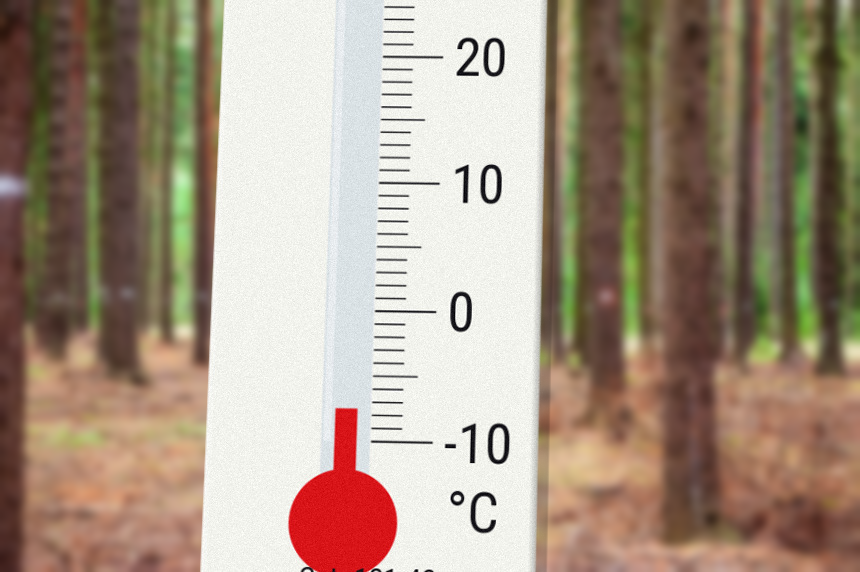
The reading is -7.5 °C
